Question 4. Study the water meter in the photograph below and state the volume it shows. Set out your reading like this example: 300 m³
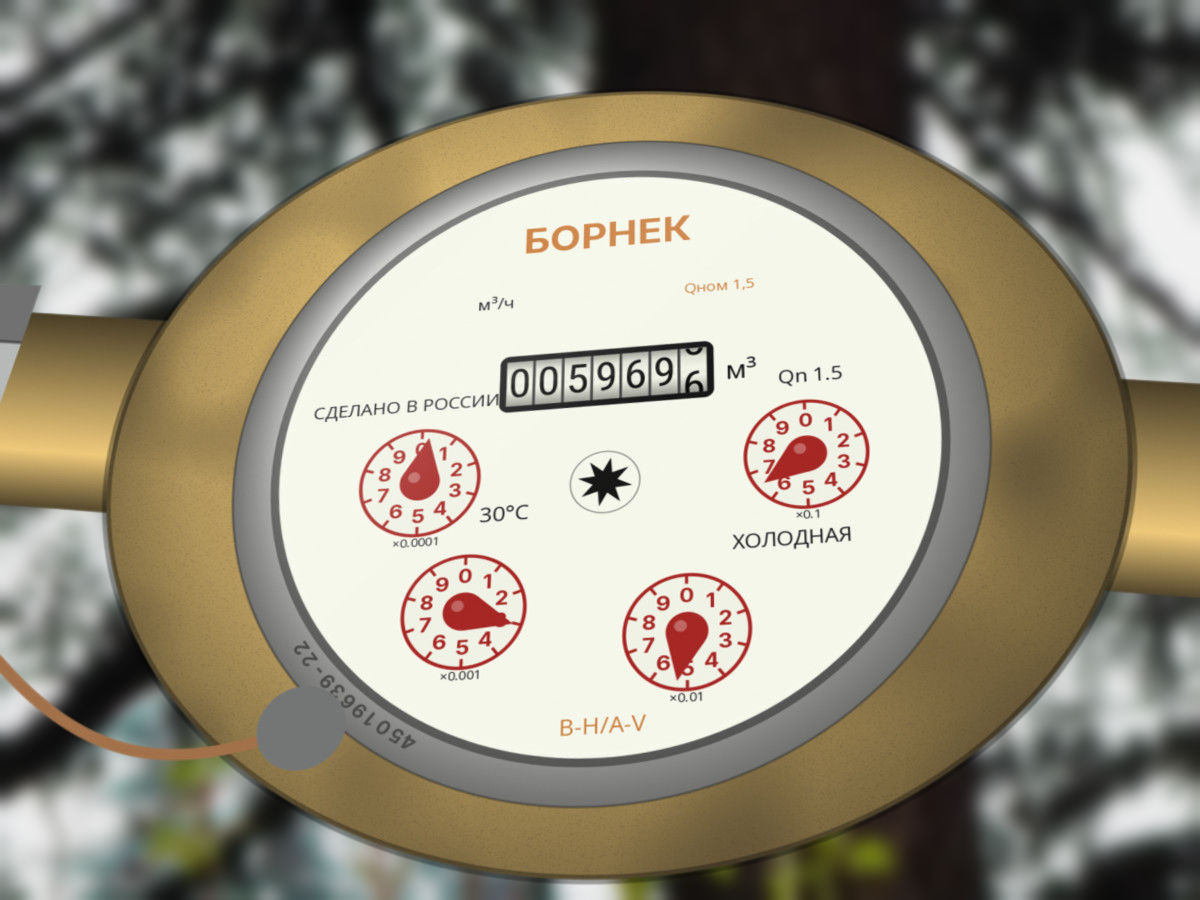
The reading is 59695.6530 m³
